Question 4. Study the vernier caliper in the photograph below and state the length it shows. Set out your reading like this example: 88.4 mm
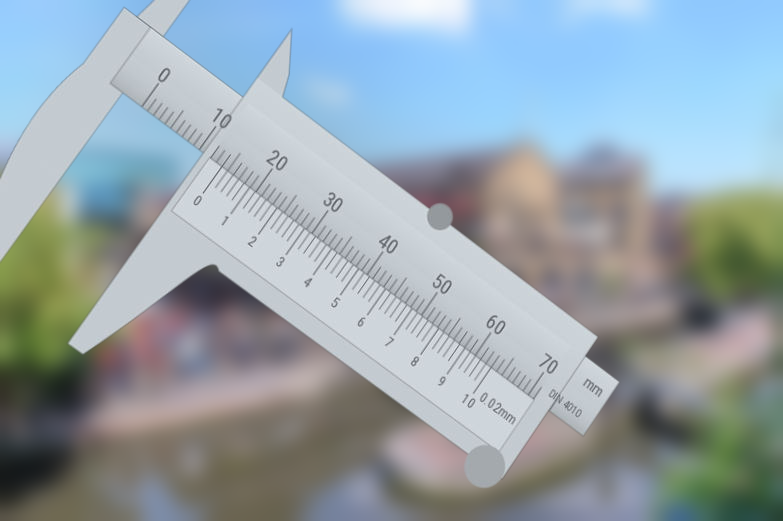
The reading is 14.0 mm
